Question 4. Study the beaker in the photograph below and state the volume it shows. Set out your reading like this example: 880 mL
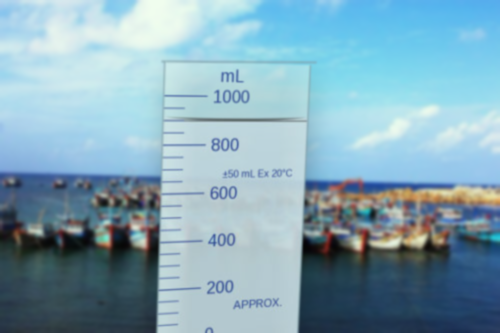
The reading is 900 mL
